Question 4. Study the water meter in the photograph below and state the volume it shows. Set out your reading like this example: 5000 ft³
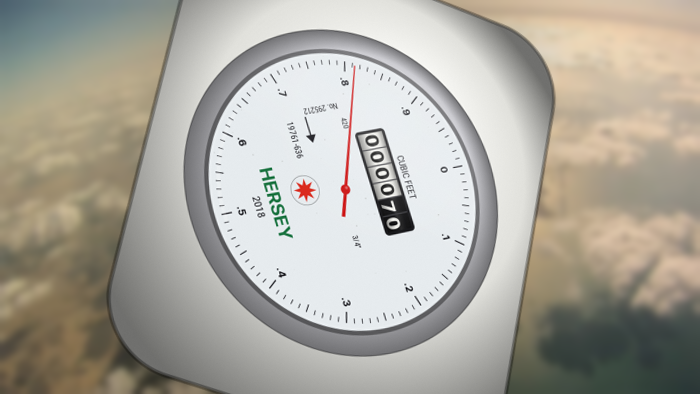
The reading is 69.81 ft³
